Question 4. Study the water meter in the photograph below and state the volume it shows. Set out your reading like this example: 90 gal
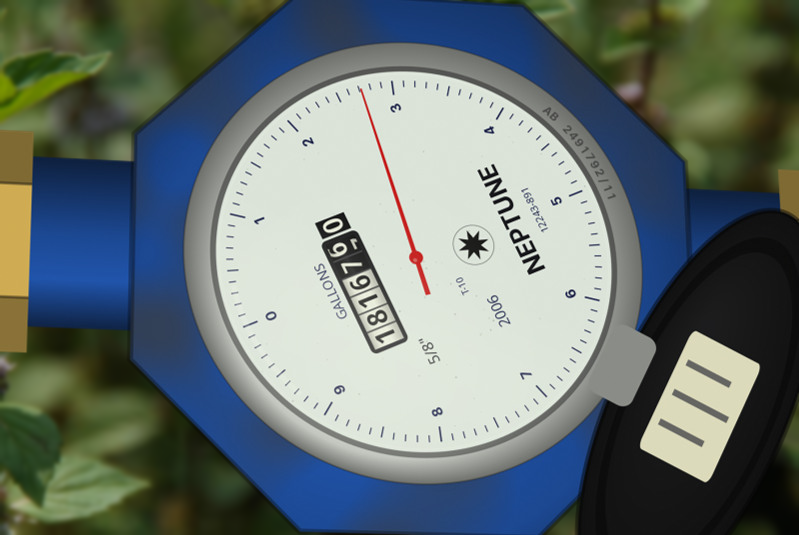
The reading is 1816762.7 gal
